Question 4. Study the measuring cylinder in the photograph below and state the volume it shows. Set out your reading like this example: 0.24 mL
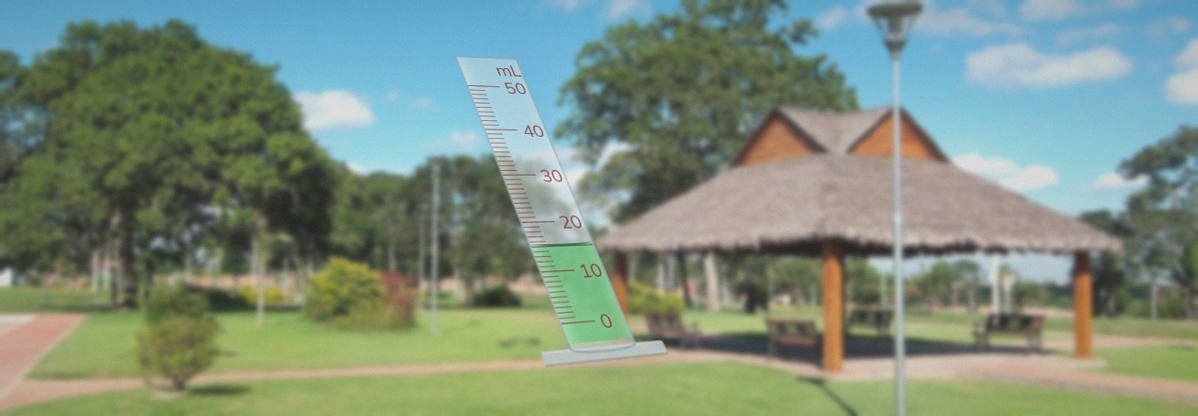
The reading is 15 mL
